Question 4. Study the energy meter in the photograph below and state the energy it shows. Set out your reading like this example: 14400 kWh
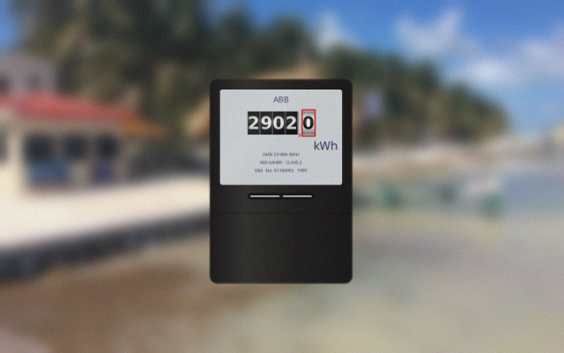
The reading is 2902.0 kWh
